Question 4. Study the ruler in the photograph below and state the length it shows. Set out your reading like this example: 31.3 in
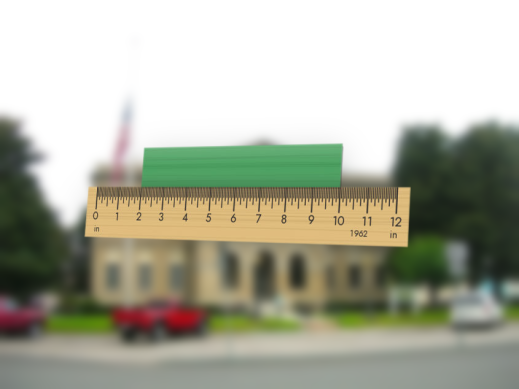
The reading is 8 in
